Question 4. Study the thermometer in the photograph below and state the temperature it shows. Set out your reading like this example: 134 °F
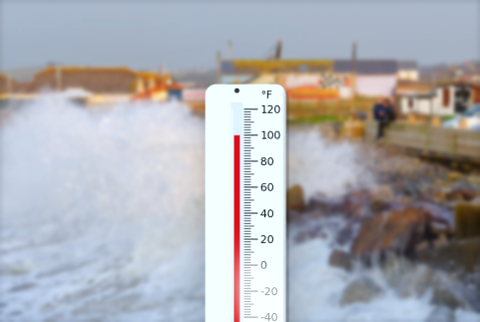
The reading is 100 °F
